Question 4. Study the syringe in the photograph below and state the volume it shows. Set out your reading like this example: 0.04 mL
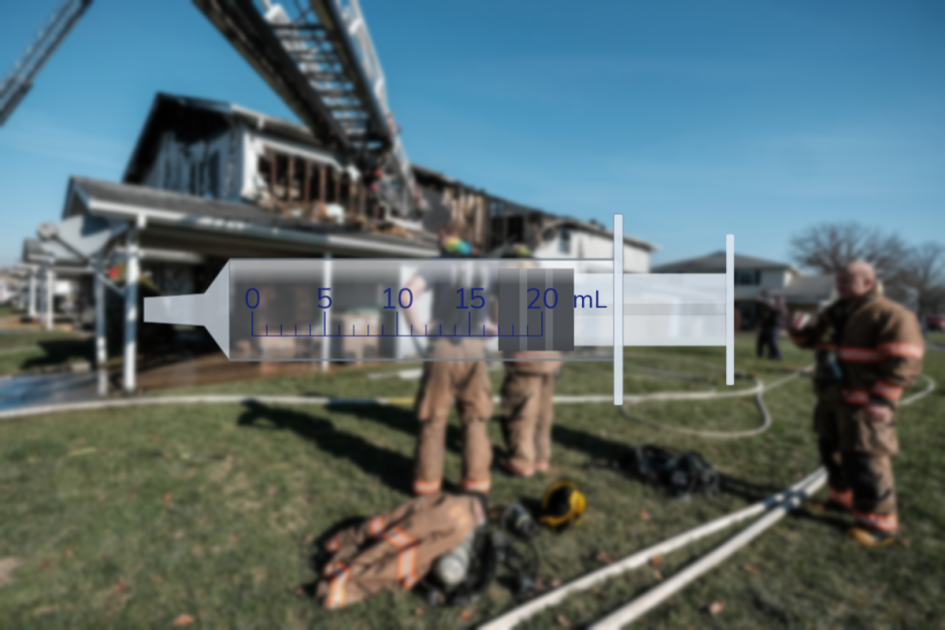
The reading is 17 mL
